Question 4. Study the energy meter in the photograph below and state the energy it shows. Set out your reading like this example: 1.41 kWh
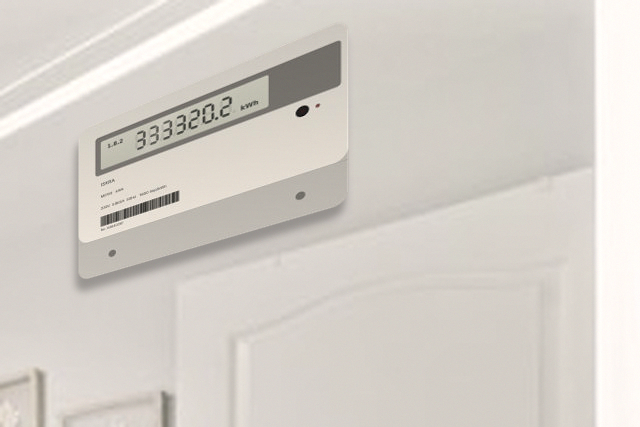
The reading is 333320.2 kWh
